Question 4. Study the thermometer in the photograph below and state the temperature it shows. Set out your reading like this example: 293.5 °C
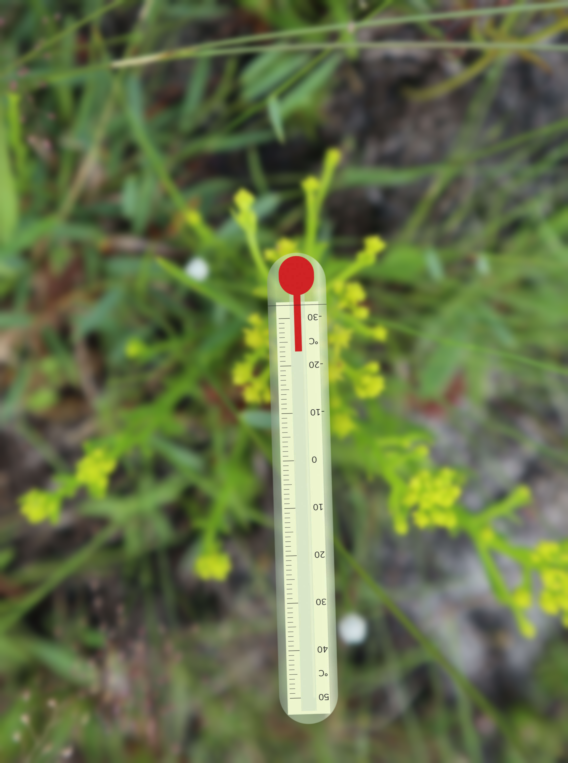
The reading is -23 °C
